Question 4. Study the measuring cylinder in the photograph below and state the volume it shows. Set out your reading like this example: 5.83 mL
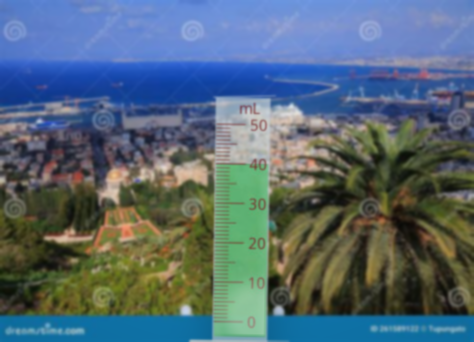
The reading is 40 mL
